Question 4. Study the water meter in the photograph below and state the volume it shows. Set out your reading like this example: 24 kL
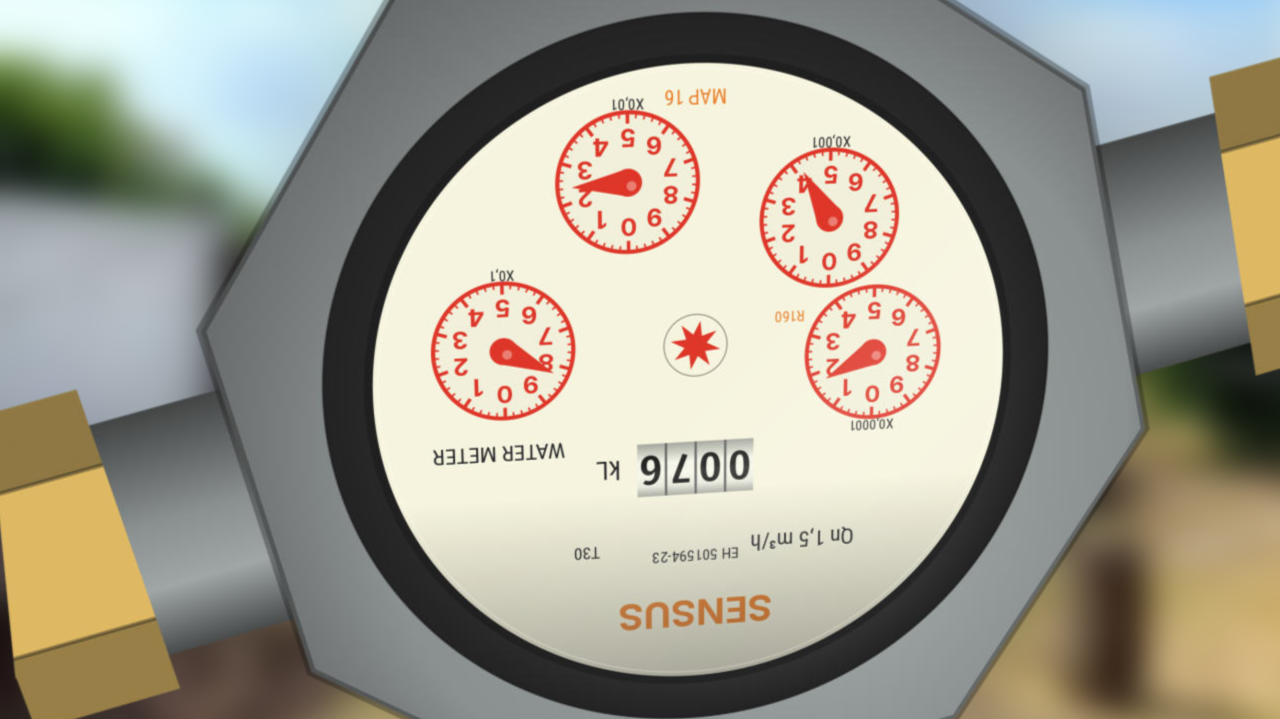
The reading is 76.8241 kL
